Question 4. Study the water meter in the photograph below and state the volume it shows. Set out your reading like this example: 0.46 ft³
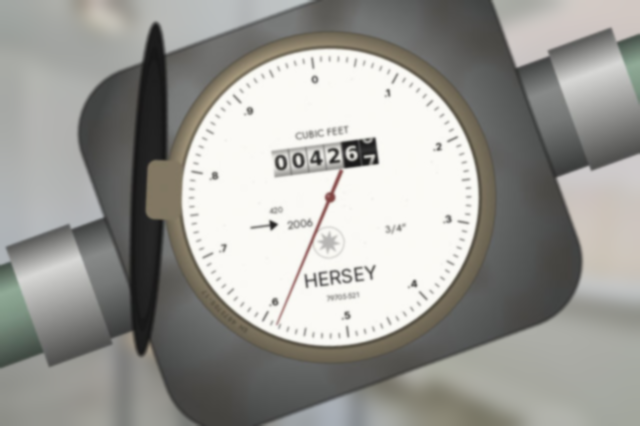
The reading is 4266.58 ft³
